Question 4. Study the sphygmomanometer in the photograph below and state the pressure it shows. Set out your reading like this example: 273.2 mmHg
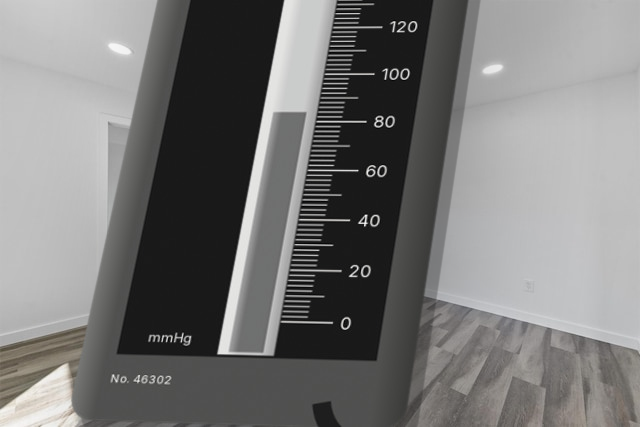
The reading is 84 mmHg
